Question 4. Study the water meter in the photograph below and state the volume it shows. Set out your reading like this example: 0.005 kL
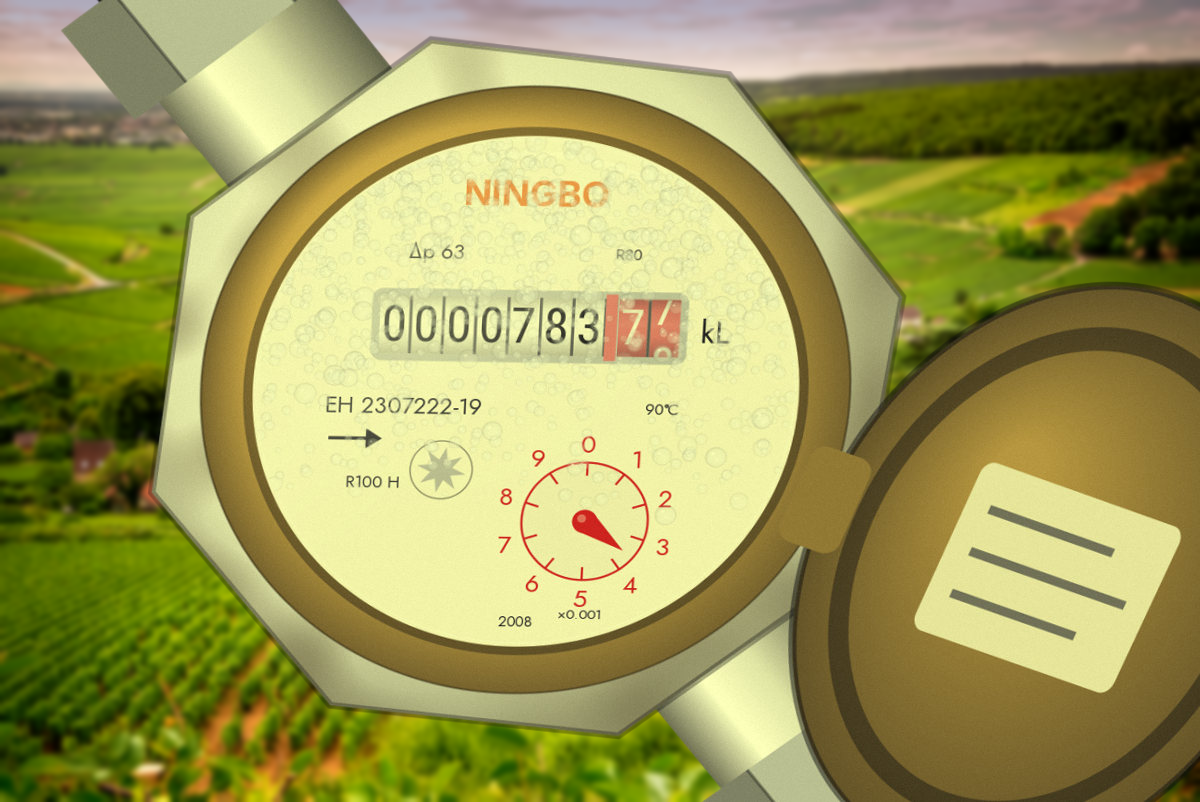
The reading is 783.773 kL
